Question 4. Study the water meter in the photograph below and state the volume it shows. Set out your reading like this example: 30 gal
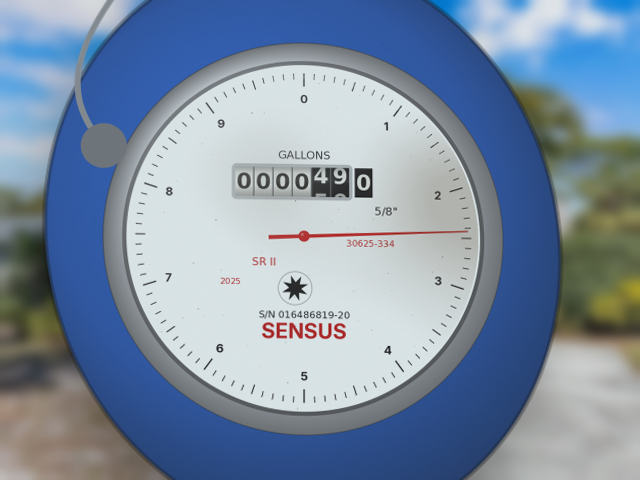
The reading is 492.4 gal
